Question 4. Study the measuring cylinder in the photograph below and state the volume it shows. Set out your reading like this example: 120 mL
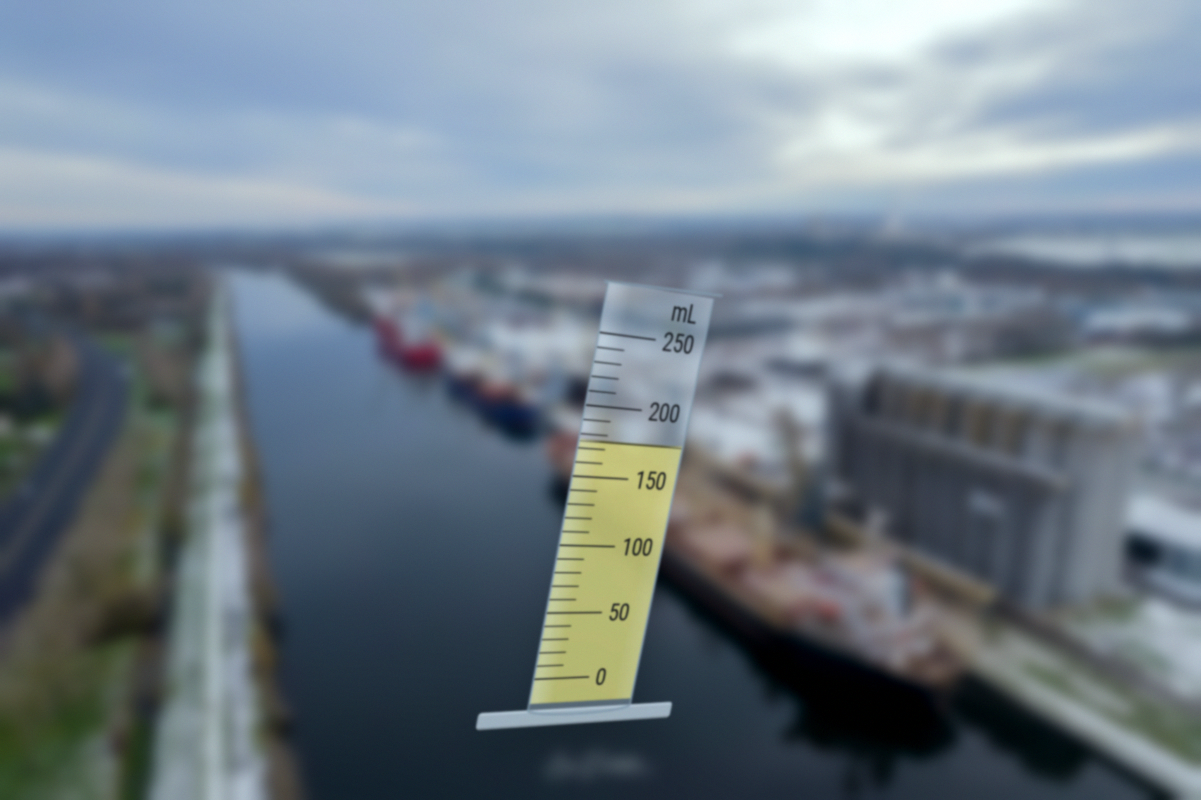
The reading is 175 mL
